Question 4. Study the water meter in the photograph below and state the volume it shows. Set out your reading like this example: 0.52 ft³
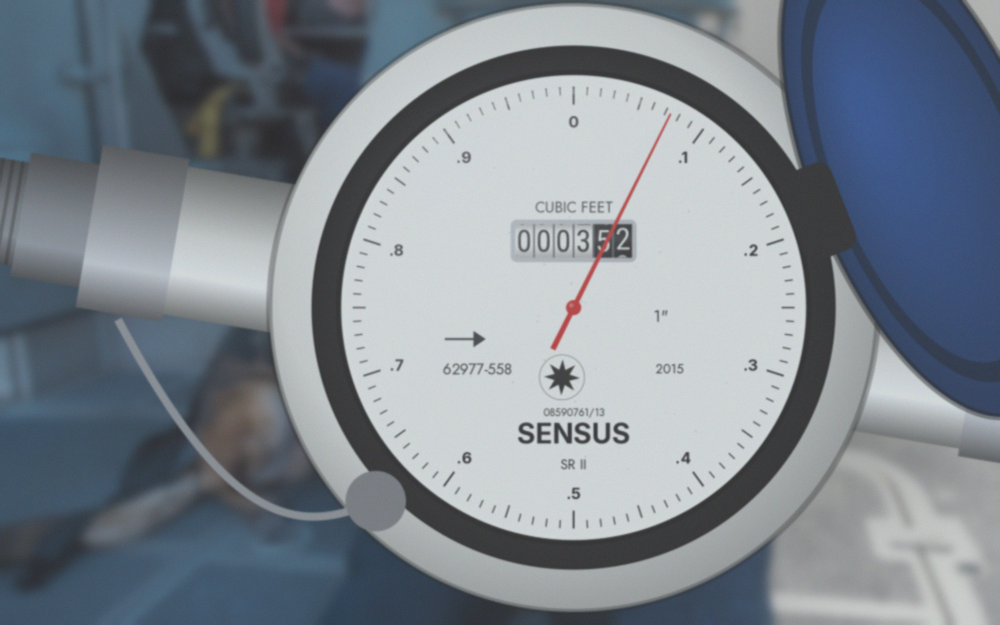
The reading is 352.07 ft³
